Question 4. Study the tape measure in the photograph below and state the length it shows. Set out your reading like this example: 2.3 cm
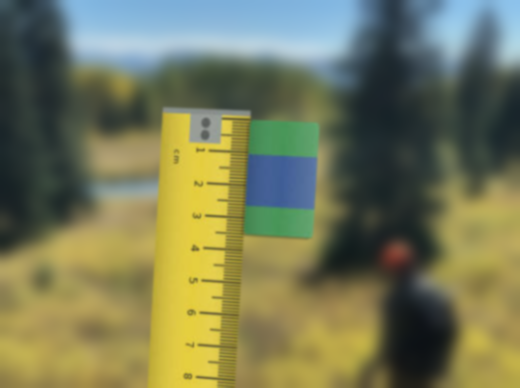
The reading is 3.5 cm
